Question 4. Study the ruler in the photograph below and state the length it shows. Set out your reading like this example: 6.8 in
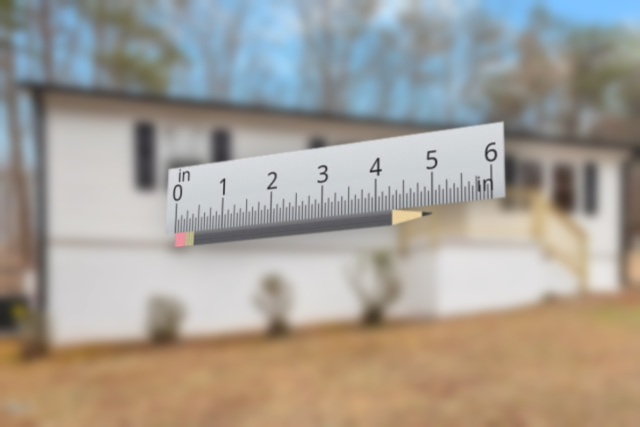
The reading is 5 in
